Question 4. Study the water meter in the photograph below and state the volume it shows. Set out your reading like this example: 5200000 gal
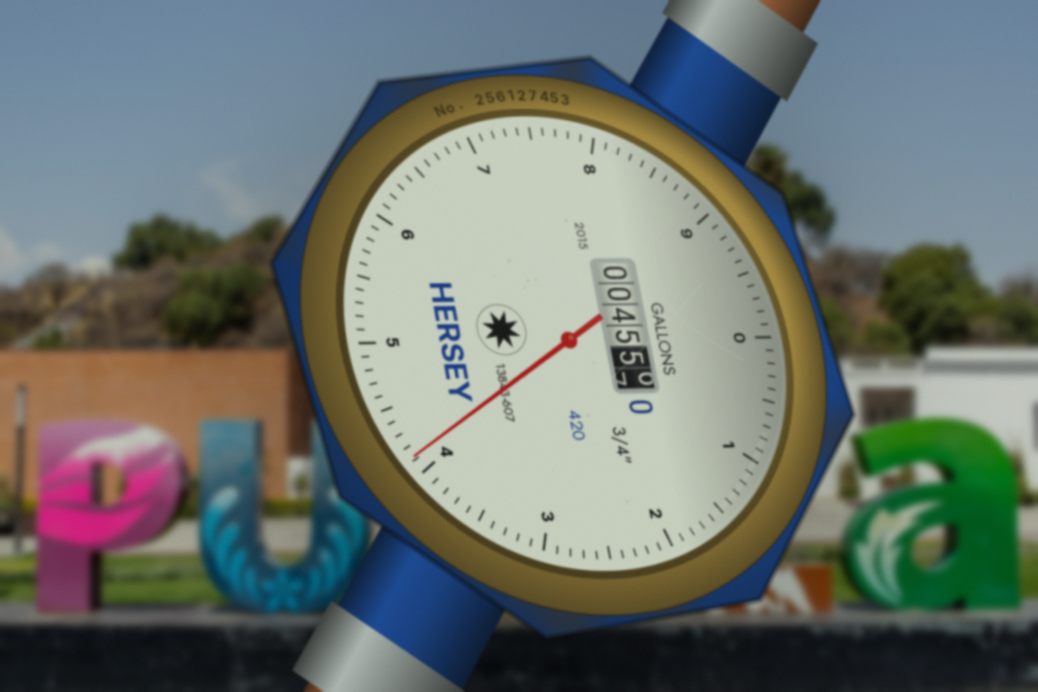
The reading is 45564.1 gal
